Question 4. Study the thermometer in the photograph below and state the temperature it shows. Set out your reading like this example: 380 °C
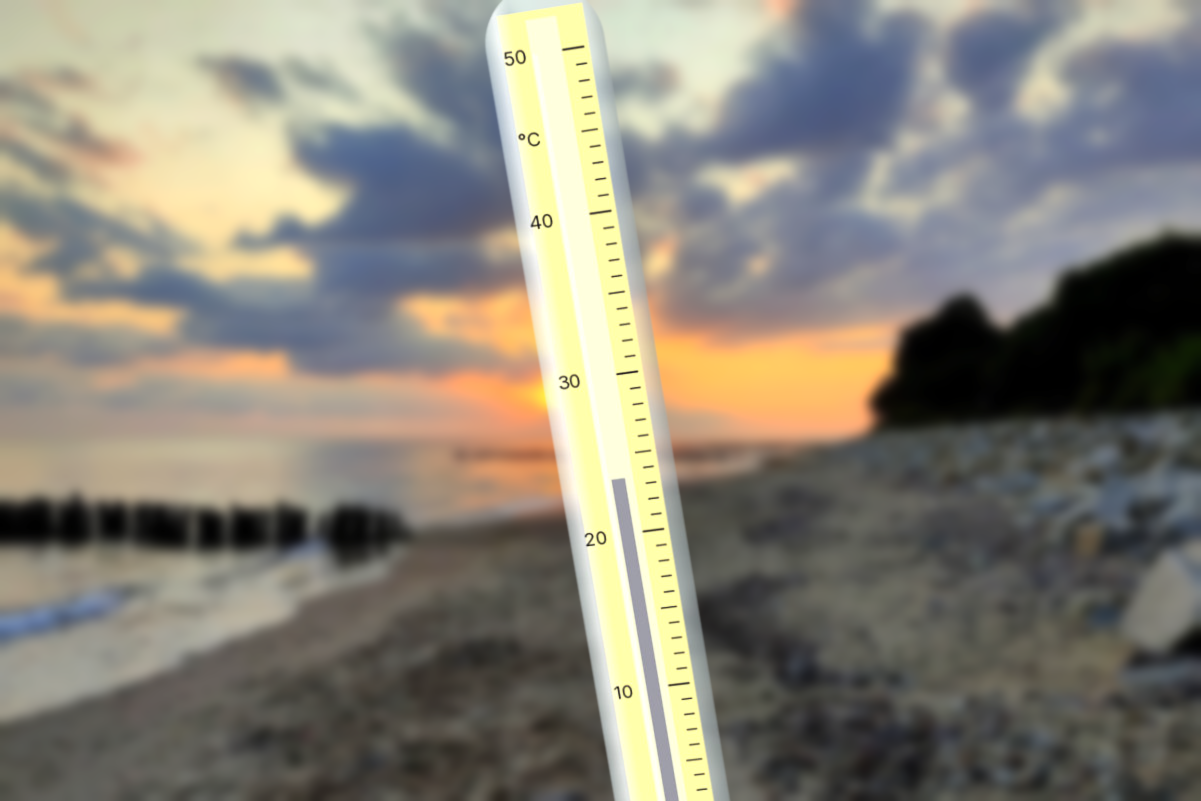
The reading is 23.5 °C
